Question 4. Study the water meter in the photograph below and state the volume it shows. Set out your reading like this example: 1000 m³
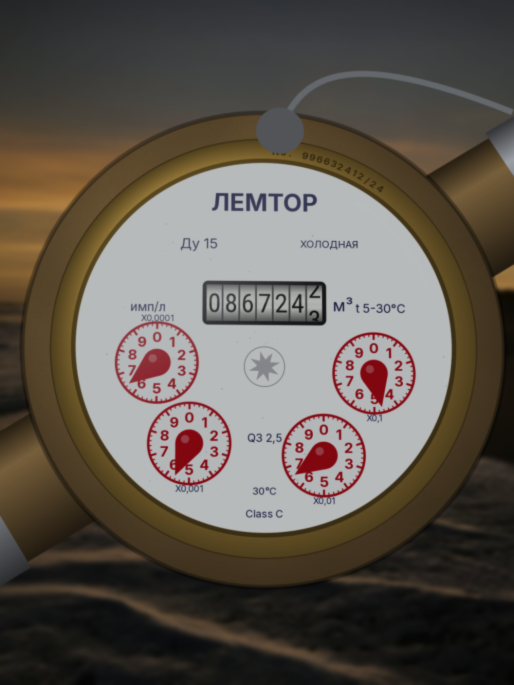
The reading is 867242.4656 m³
